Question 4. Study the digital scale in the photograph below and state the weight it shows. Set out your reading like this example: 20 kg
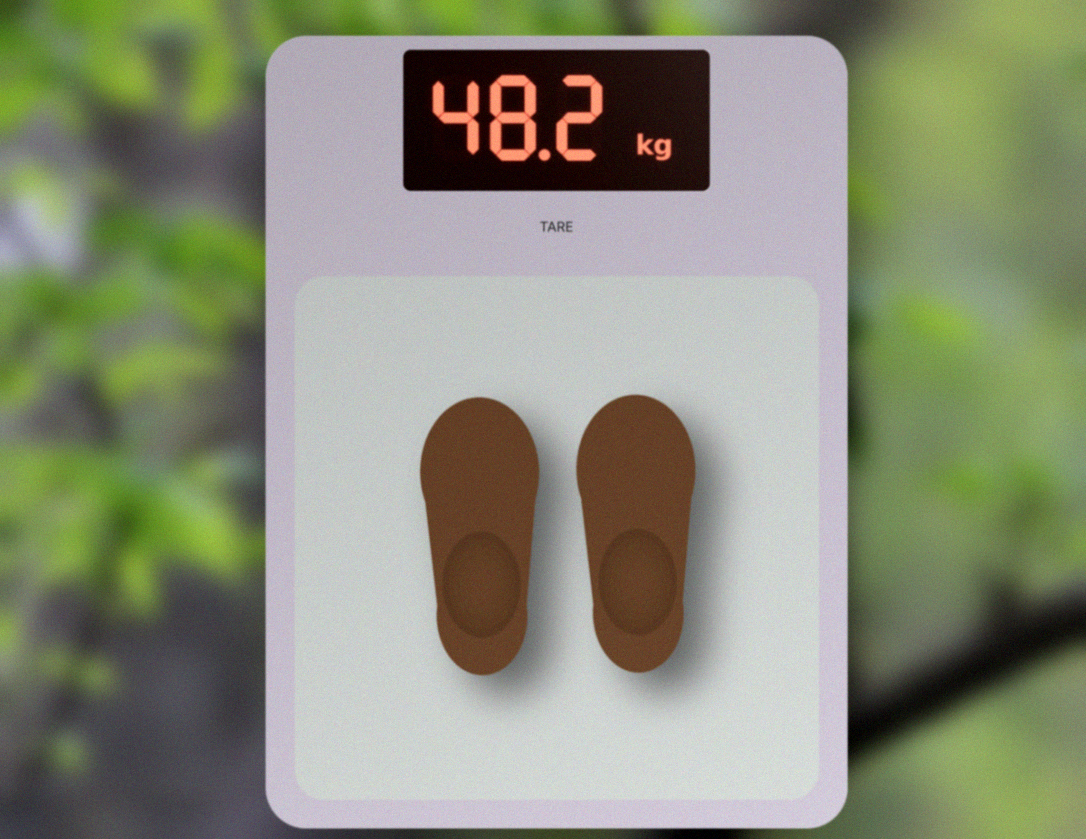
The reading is 48.2 kg
